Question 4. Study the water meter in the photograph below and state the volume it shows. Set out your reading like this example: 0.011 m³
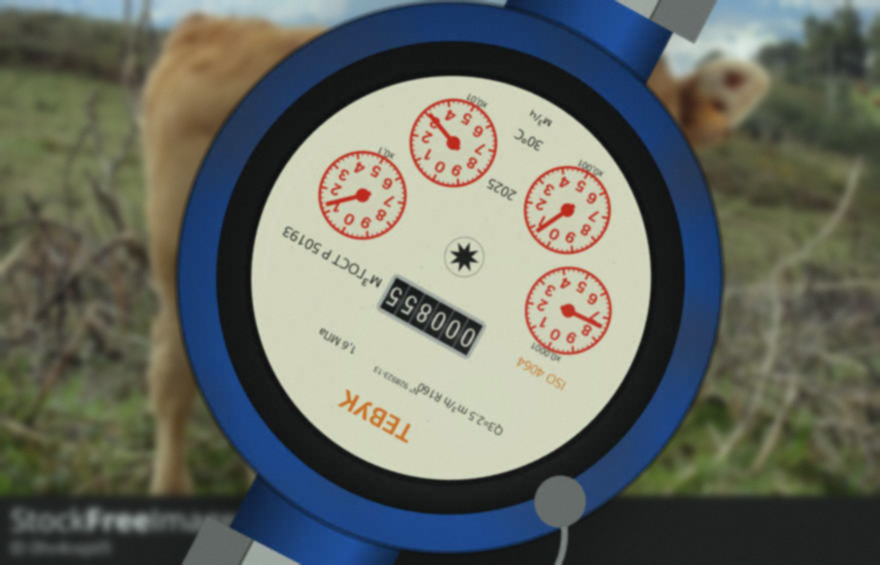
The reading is 855.1307 m³
